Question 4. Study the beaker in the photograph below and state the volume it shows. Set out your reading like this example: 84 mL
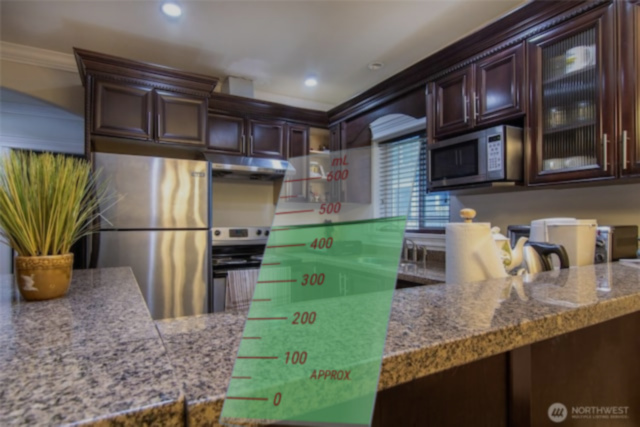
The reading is 450 mL
